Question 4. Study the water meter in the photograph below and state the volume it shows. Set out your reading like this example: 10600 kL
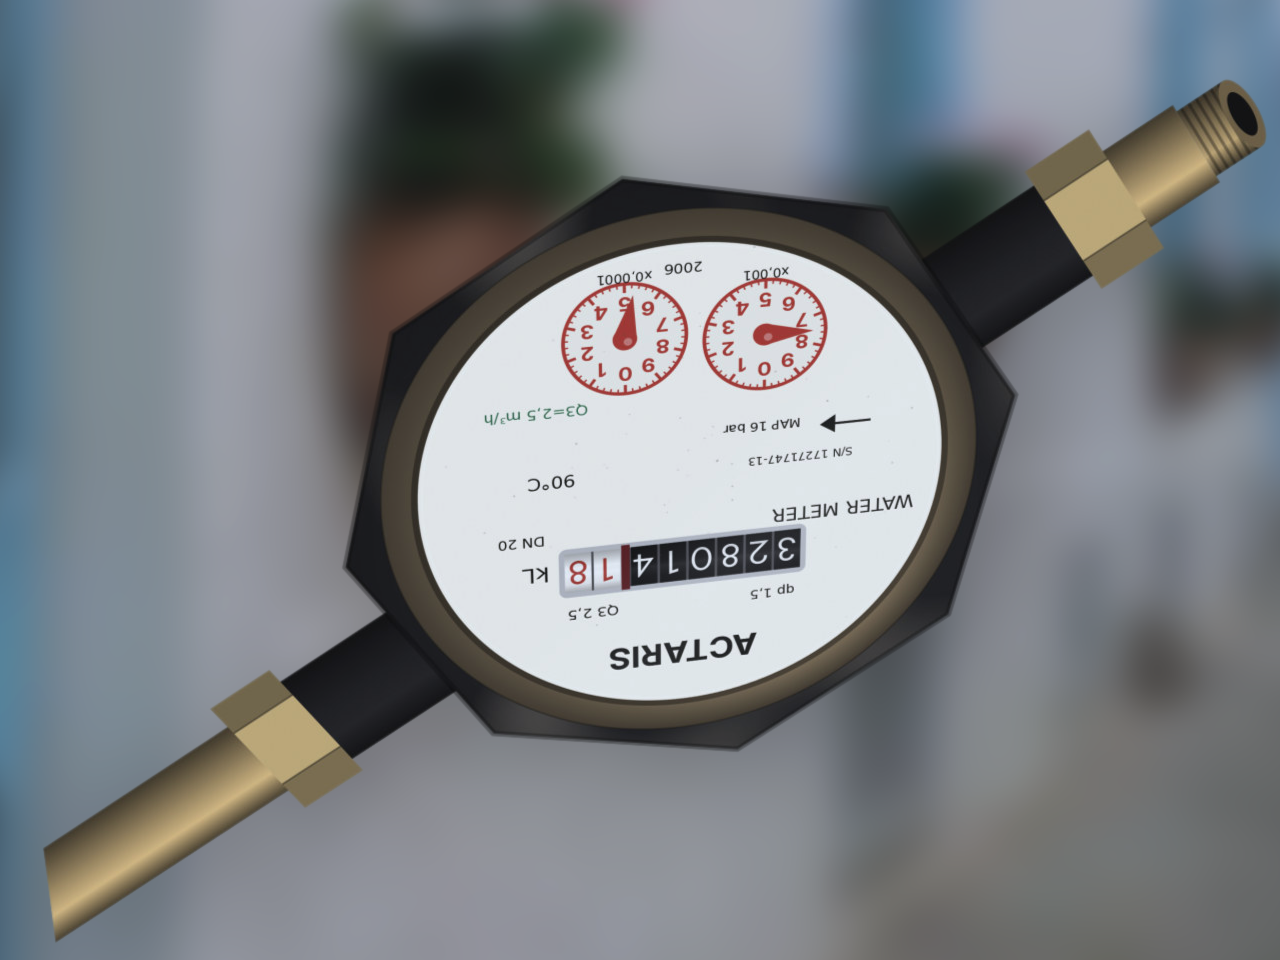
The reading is 328014.1875 kL
